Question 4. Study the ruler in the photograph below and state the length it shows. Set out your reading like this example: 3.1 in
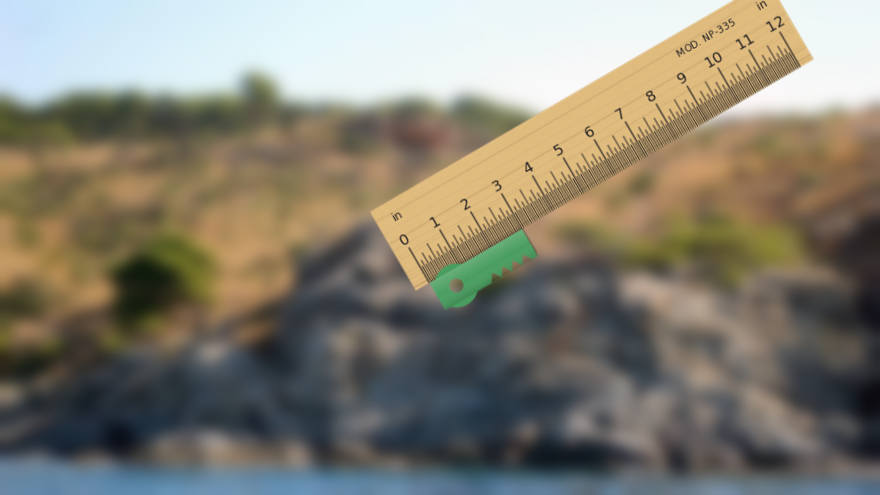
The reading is 3 in
